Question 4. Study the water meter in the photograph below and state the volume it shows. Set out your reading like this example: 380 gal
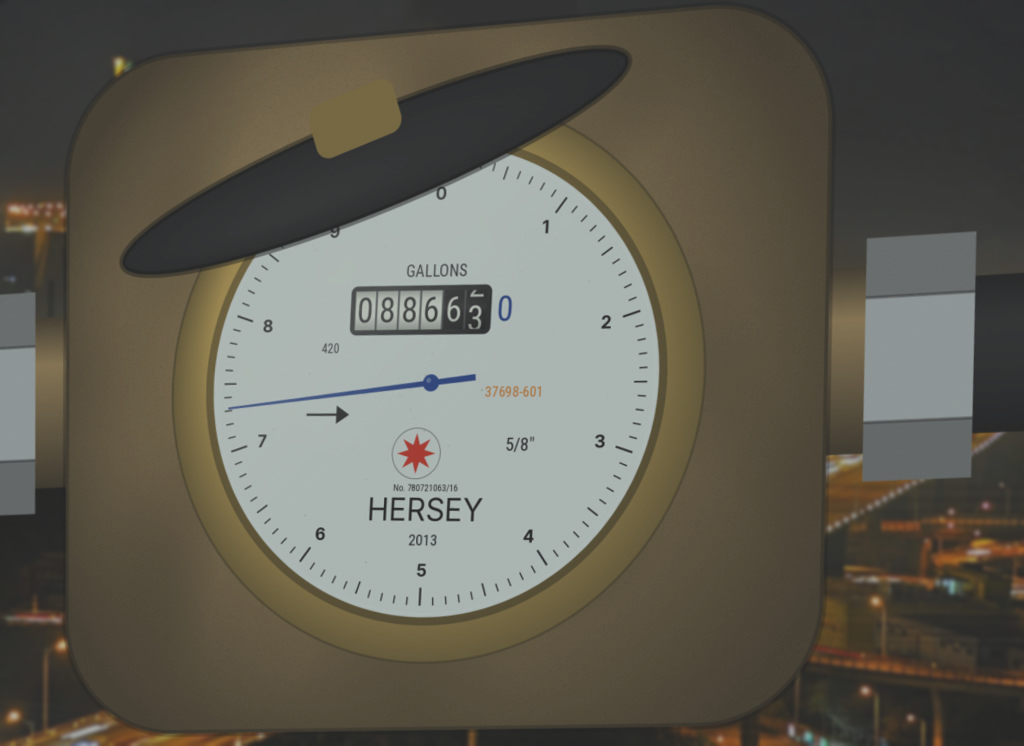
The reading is 886627.3 gal
